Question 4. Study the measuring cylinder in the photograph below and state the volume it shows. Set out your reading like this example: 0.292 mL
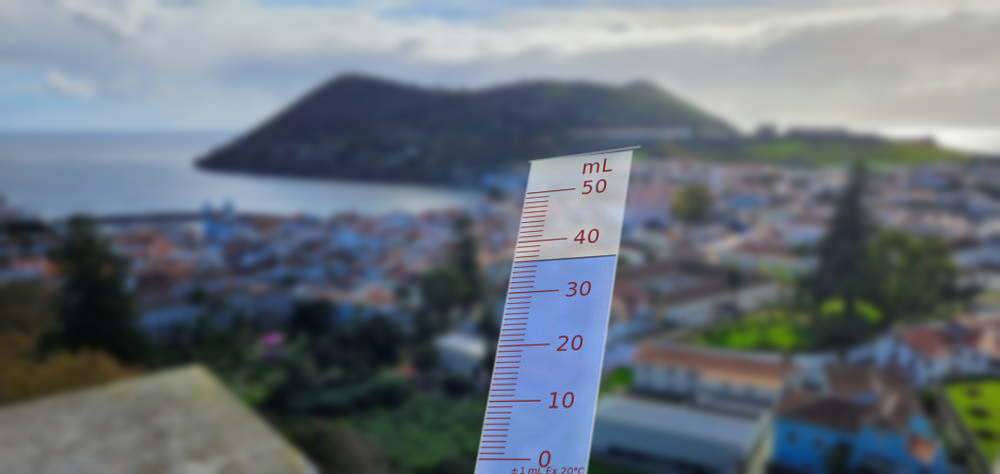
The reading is 36 mL
